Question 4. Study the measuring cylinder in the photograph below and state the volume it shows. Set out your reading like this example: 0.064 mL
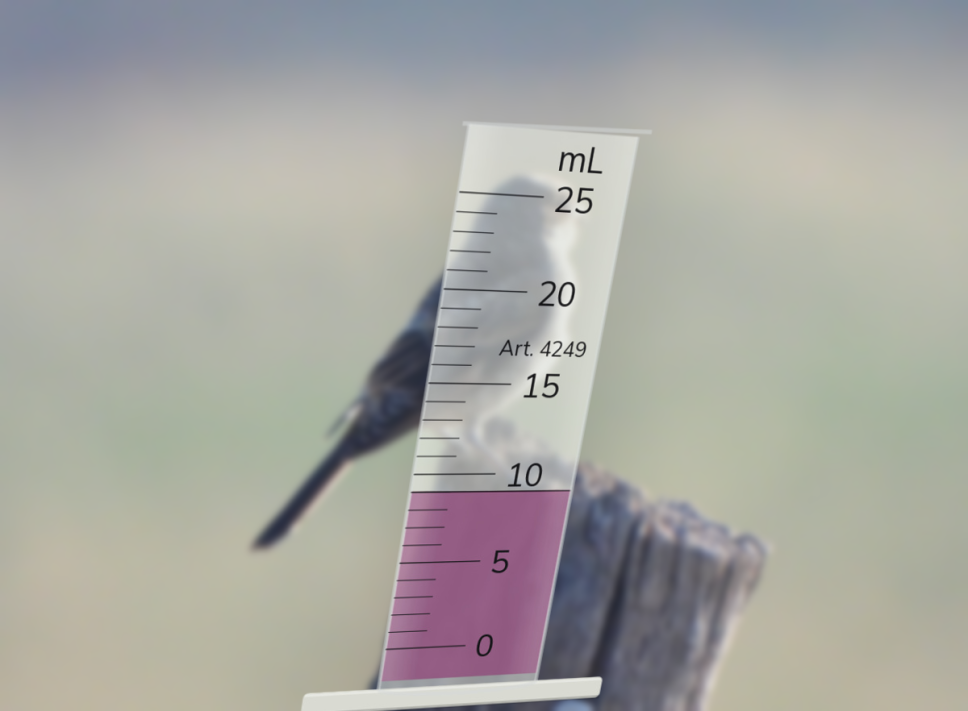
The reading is 9 mL
